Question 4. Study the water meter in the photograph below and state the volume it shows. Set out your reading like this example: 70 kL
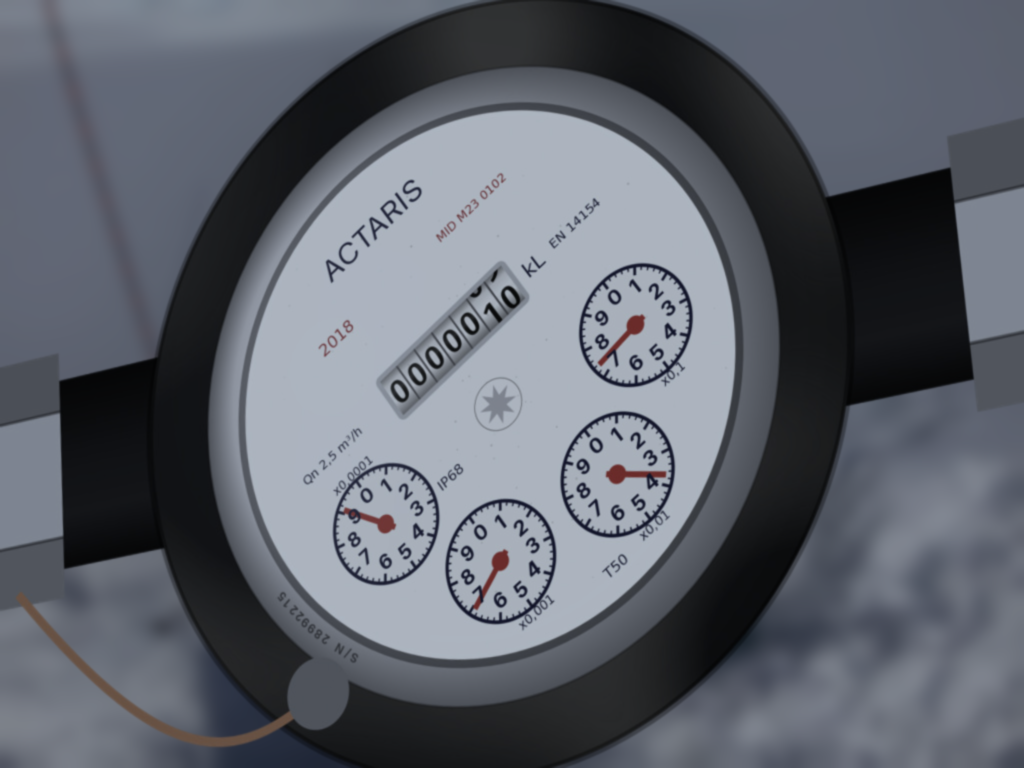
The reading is 9.7369 kL
